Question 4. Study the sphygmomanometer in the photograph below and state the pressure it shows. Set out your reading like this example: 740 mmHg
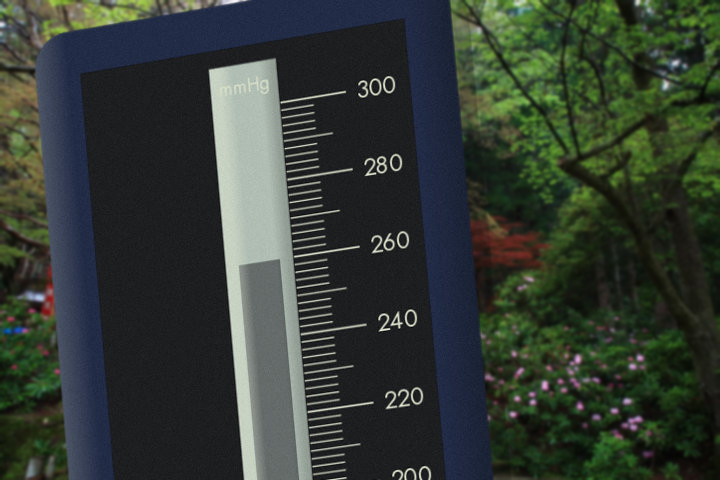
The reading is 260 mmHg
